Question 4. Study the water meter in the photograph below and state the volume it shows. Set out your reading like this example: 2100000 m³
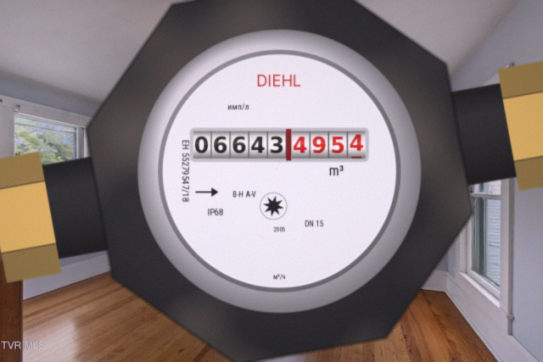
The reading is 6643.4954 m³
